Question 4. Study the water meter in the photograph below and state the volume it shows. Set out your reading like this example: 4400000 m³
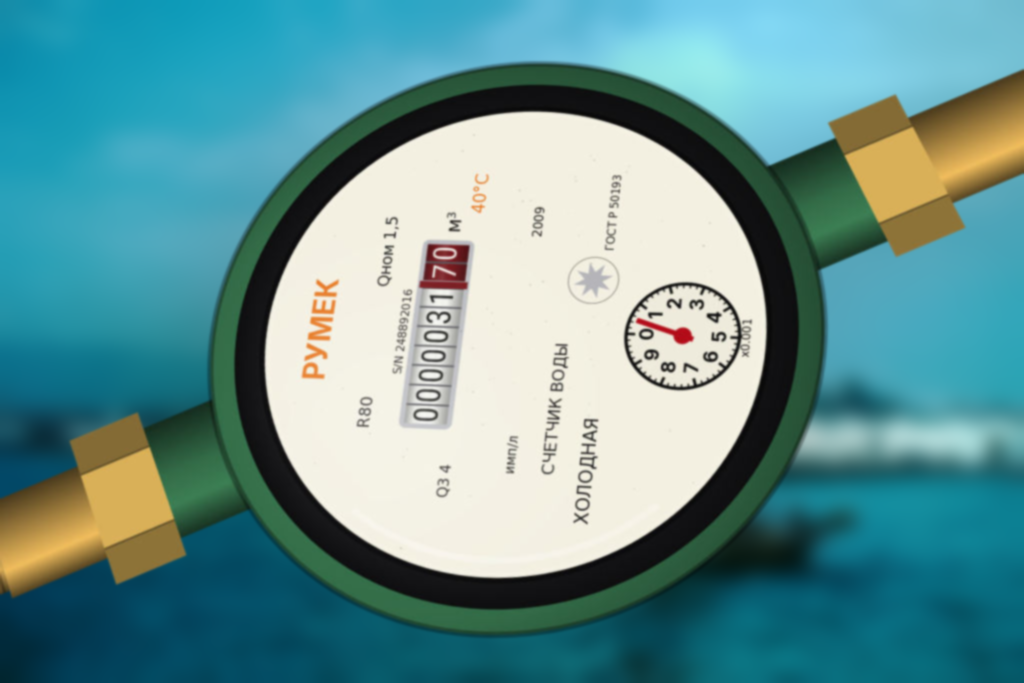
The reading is 31.700 m³
